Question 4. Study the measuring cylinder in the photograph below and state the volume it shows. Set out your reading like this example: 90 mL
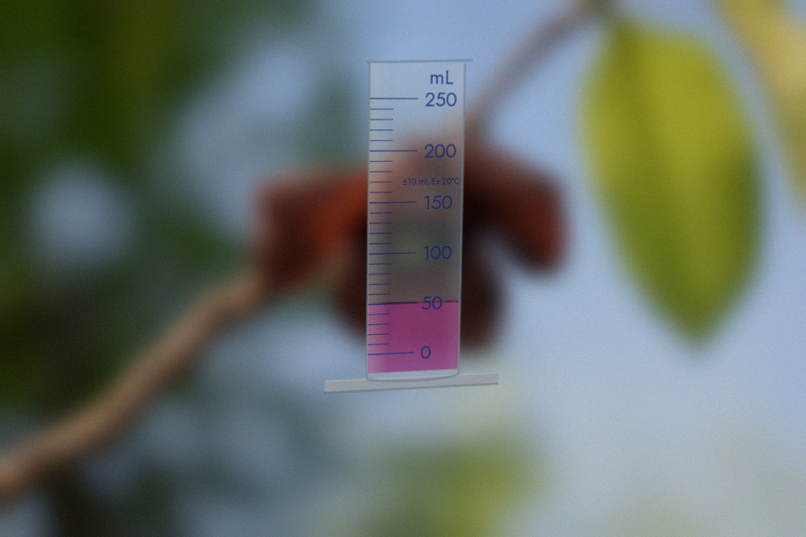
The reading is 50 mL
